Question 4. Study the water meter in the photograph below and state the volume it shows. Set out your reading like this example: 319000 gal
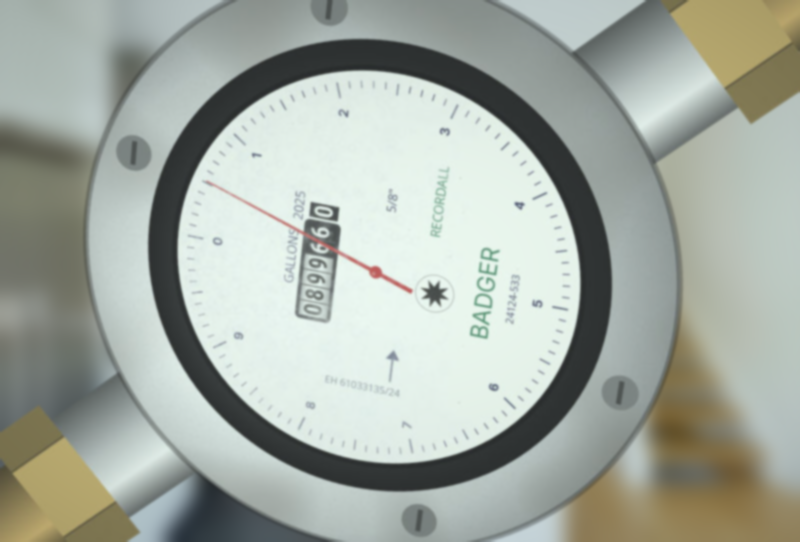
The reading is 899660.5 gal
